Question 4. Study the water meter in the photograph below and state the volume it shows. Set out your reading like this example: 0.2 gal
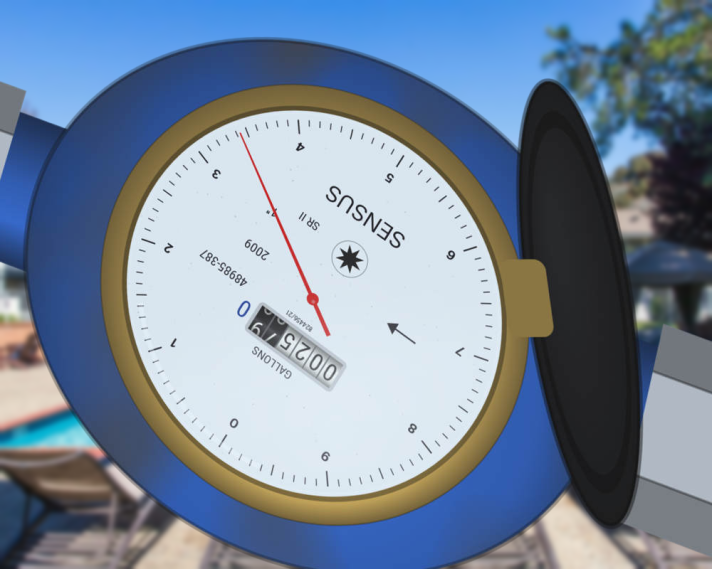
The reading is 25793.4 gal
